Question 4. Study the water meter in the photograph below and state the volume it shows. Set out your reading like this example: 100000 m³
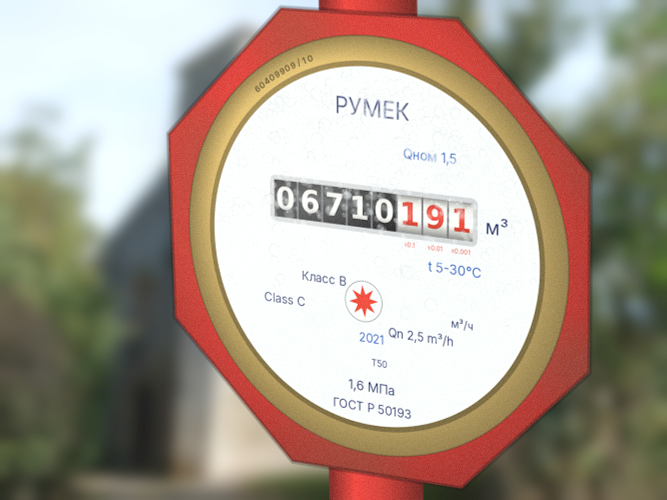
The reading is 6710.191 m³
